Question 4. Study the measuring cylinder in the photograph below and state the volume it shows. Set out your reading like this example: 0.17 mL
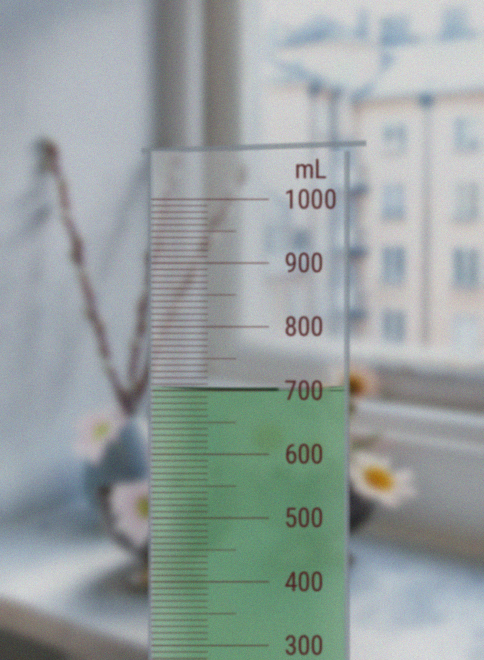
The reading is 700 mL
